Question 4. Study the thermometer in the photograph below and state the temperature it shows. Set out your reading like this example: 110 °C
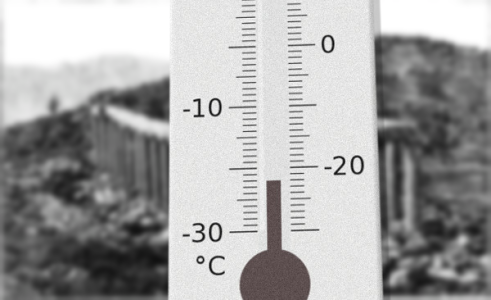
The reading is -22 °C
